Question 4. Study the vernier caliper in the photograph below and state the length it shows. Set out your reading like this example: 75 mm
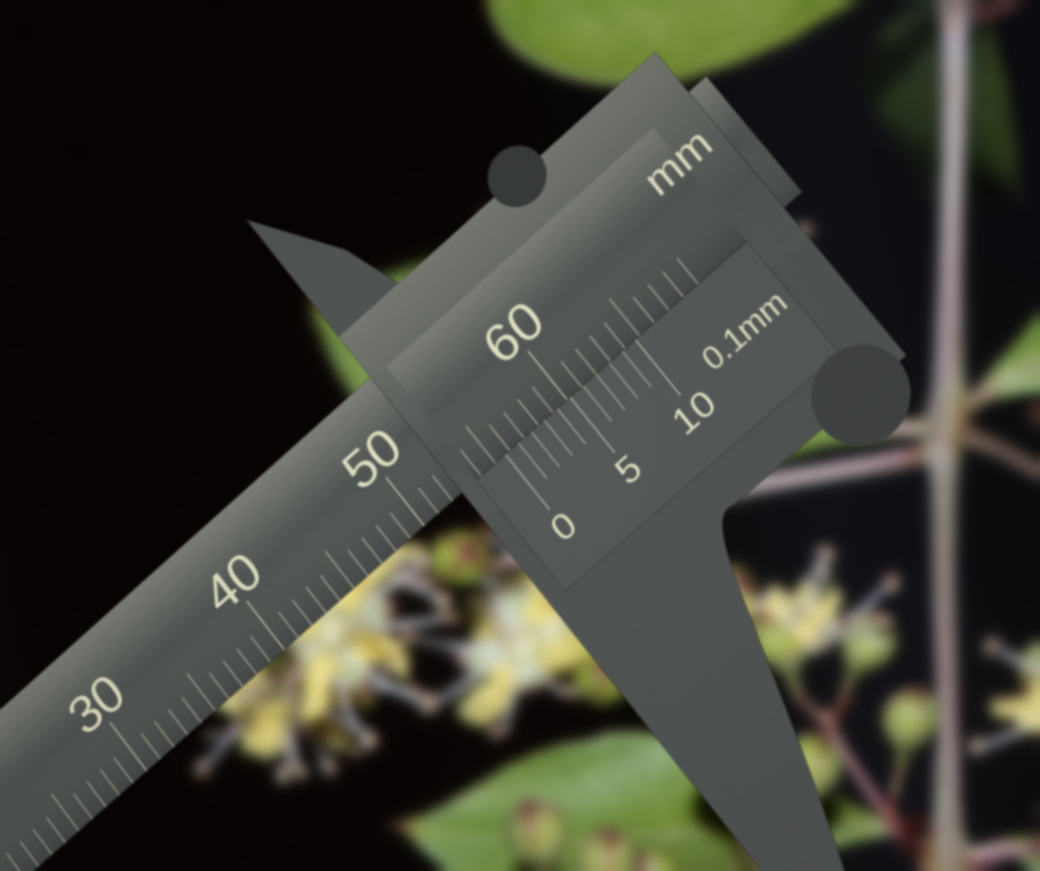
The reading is 55.7 mm
